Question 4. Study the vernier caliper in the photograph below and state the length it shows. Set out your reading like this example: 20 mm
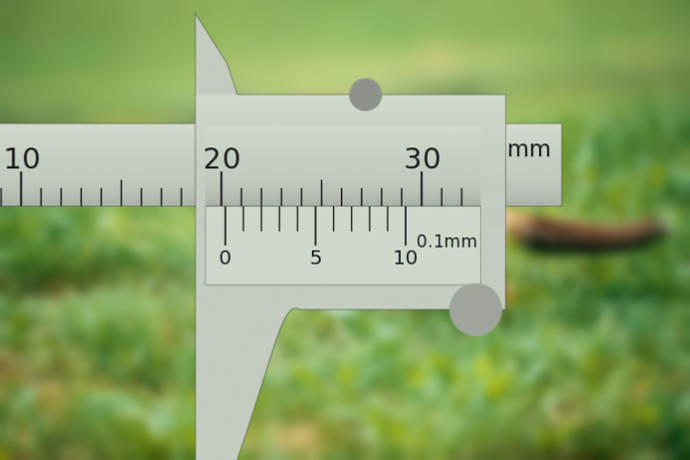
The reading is 20.2 mm
